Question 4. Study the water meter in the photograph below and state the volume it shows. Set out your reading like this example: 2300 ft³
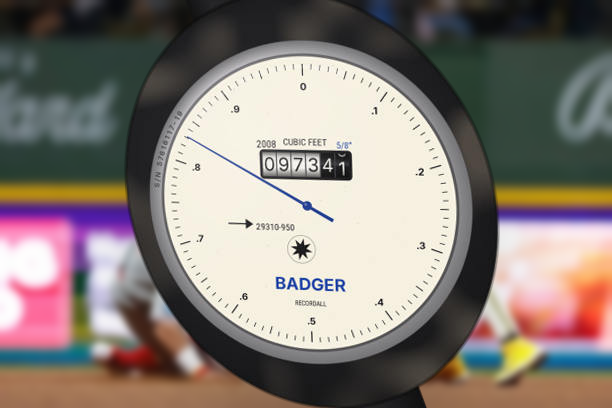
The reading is 97340.83 ft³
